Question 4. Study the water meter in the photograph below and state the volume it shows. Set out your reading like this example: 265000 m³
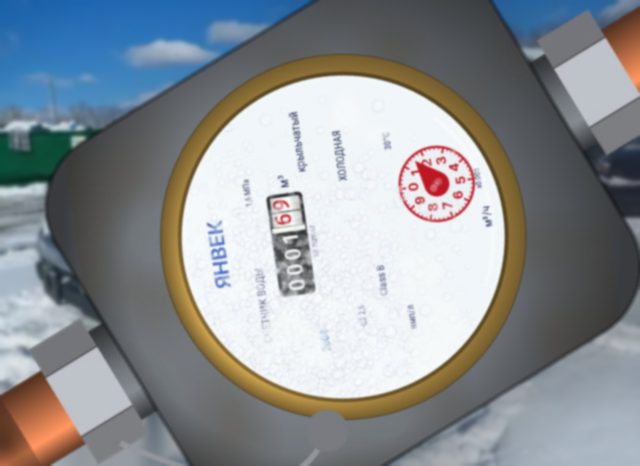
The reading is 1.691 m³
